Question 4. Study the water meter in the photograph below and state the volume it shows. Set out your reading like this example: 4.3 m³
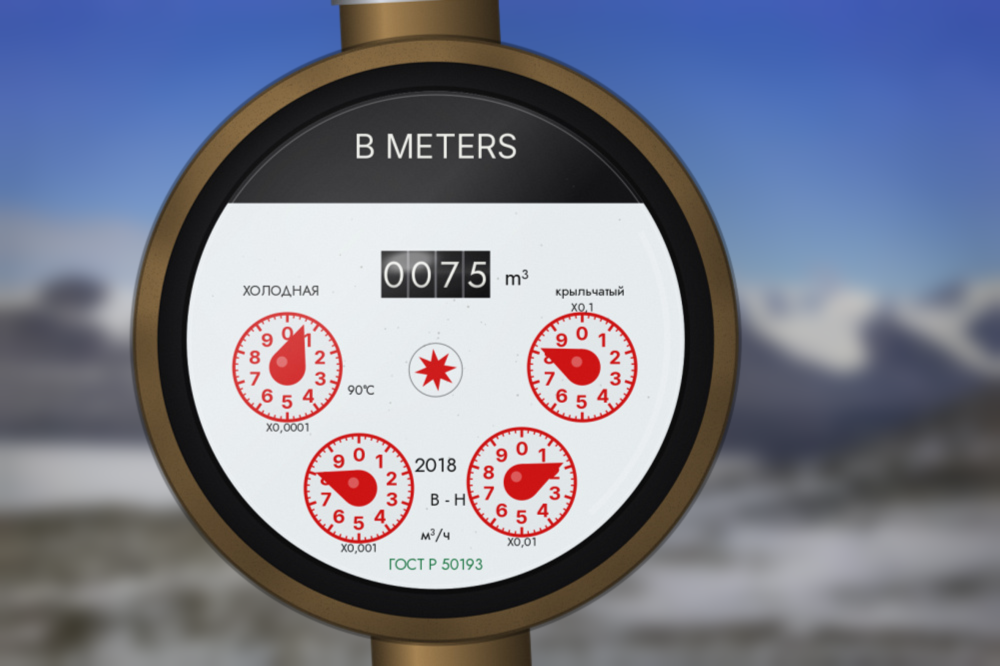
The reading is 75.8180 m³
